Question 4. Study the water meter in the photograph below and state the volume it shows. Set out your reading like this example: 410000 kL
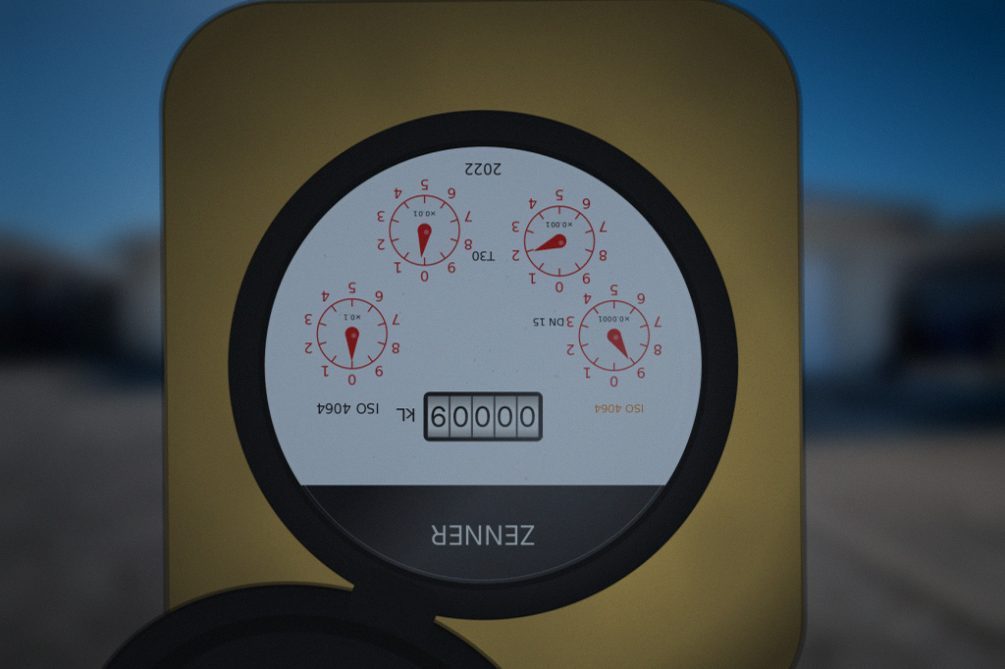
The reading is 9.0019 kL
